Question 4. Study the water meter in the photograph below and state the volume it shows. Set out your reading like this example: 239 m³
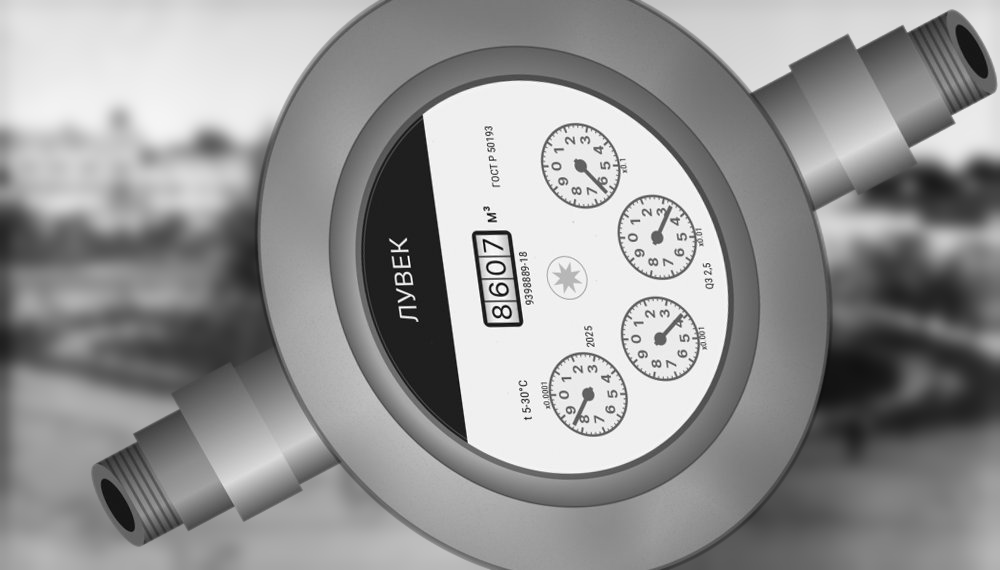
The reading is 8607.6338 m³
